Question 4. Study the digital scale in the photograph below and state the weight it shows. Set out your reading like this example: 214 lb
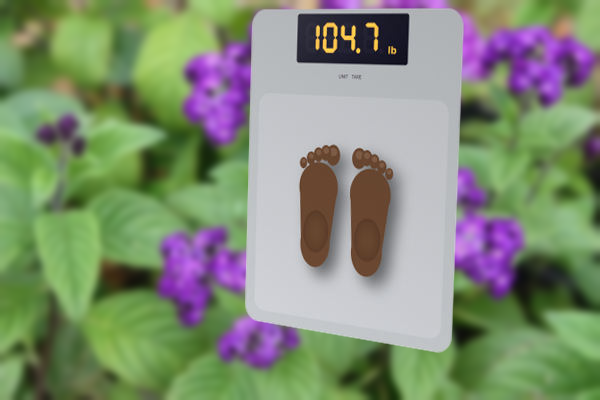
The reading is 104.7 lb
